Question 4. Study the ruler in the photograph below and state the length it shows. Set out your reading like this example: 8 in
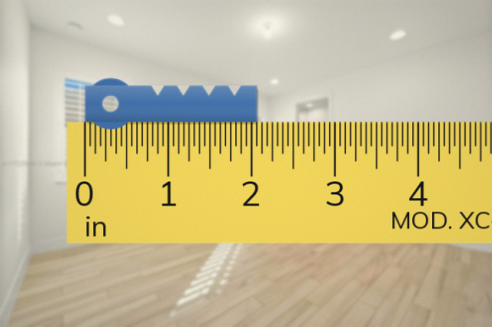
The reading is 2.0625 in
